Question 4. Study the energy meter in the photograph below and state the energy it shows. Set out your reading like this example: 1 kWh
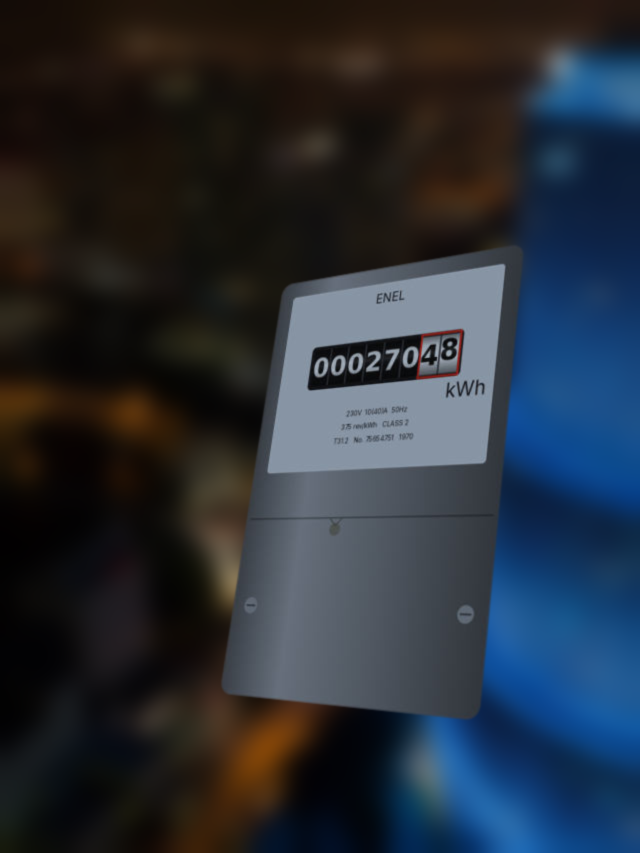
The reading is 270.48 kWh
